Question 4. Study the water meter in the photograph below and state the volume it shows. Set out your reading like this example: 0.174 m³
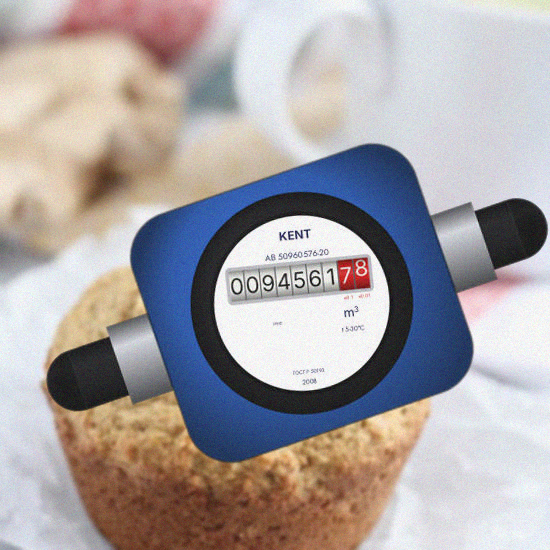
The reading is 94561.78 m³
